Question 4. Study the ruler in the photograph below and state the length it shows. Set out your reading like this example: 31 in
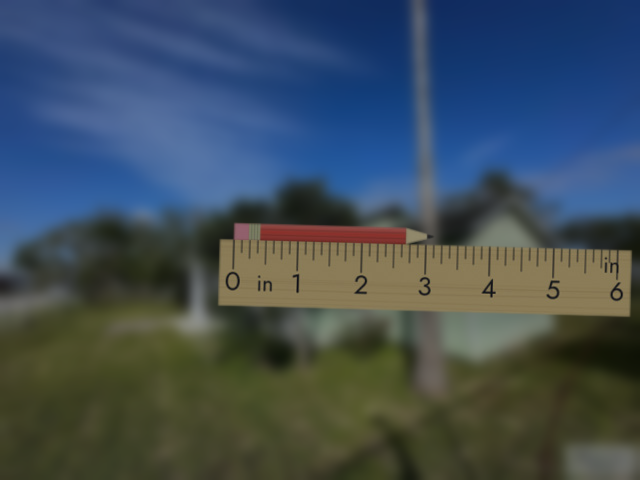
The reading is 3.125 in
